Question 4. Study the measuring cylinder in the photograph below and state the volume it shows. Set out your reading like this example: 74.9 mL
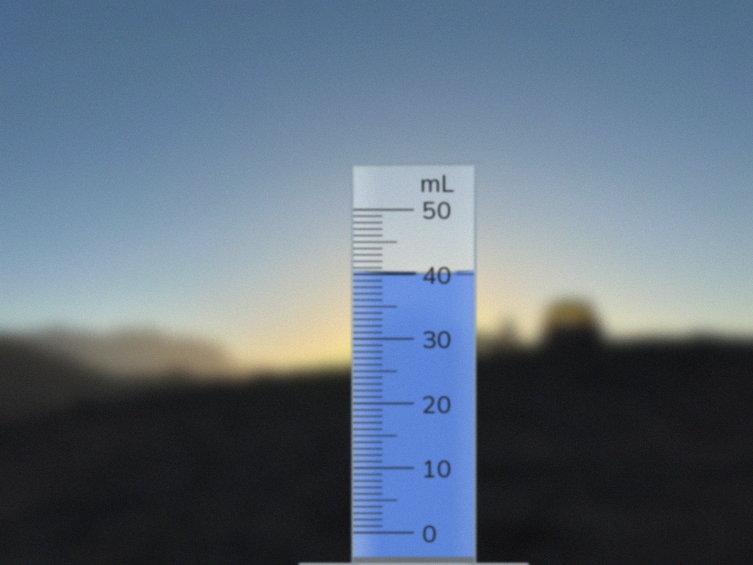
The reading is 40 mL
